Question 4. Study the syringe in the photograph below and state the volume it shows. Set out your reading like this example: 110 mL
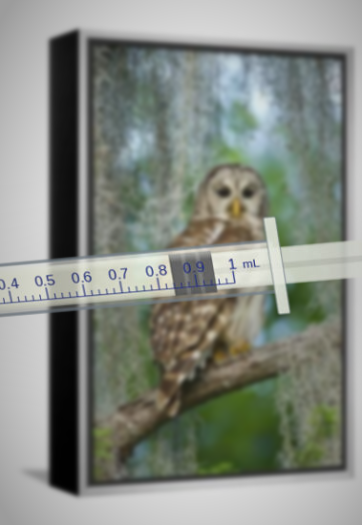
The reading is 0.84 mL
